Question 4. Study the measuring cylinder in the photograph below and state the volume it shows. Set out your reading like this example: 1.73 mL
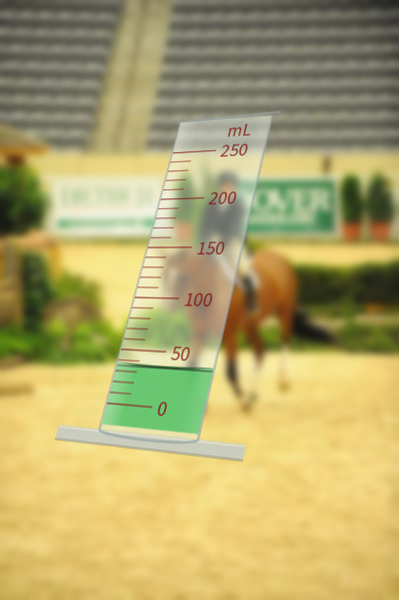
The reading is 35 mL
